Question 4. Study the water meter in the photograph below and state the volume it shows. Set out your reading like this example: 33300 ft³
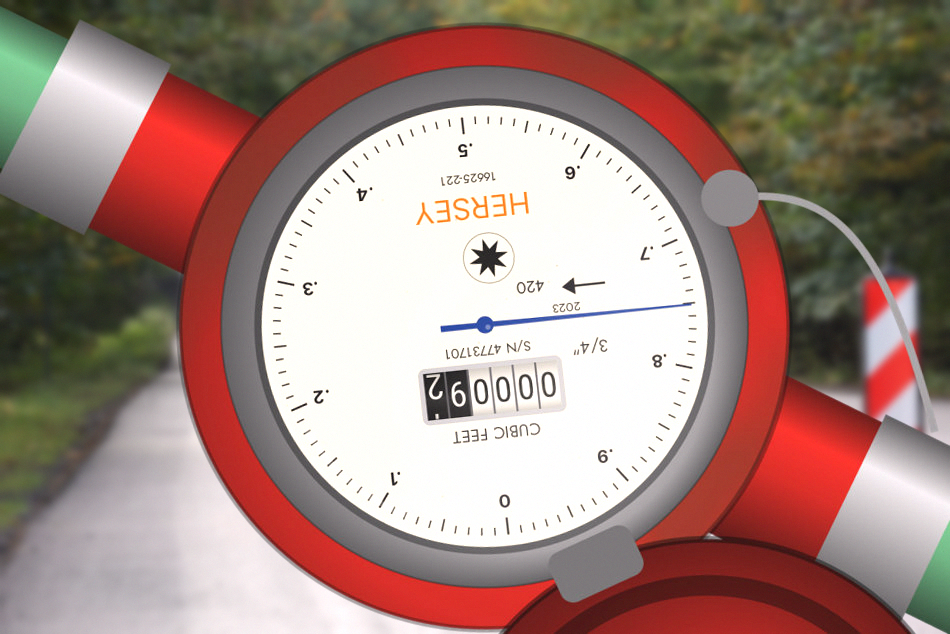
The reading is 91.75 ft³
